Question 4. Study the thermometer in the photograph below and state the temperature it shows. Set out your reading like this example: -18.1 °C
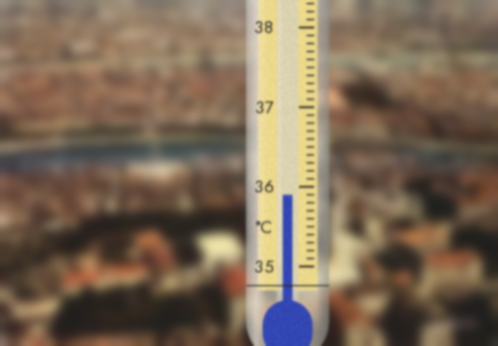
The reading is 35.9 °C
